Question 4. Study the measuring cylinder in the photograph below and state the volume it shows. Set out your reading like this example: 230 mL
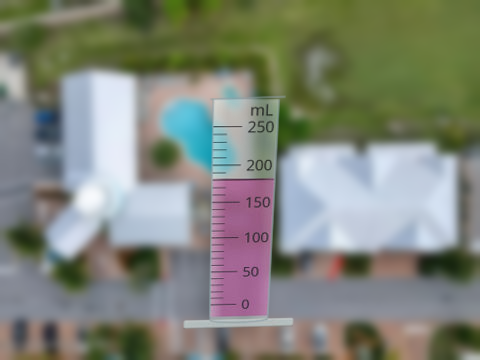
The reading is 180 mL
